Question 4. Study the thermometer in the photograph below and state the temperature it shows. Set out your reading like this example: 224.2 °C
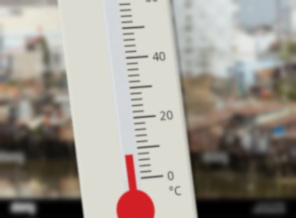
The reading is 8 °C
